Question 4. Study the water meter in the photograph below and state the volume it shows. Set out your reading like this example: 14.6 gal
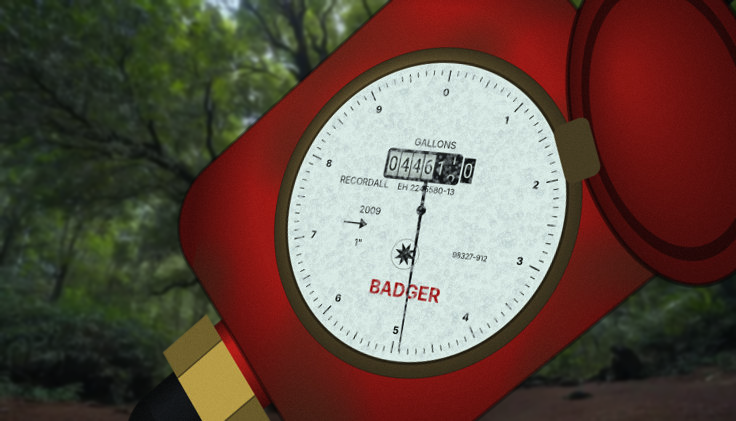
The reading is 446114.9 gal
